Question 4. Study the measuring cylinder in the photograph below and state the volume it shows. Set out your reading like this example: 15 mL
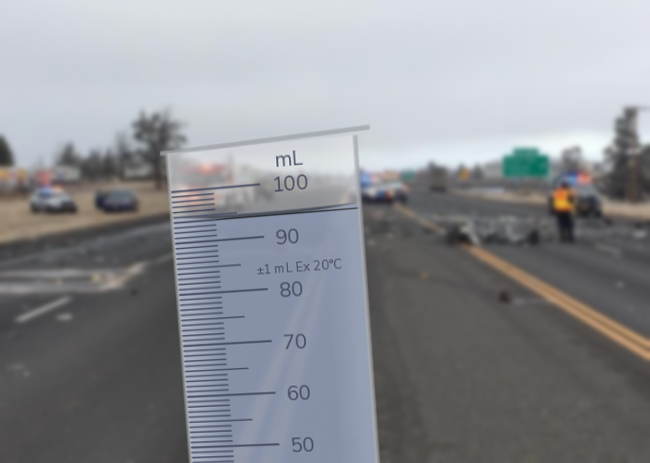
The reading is 94 mL
